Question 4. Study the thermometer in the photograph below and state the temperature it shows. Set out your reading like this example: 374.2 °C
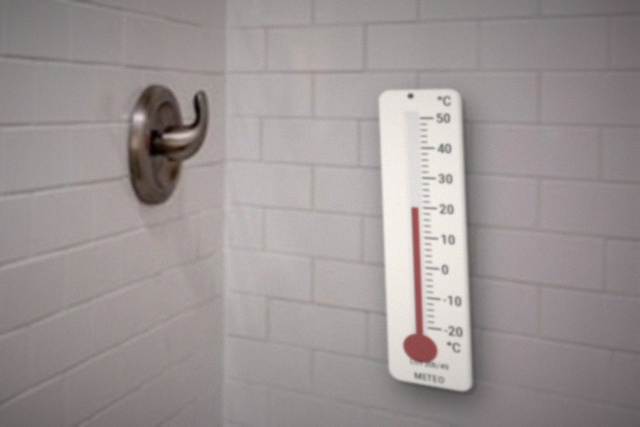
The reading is 20 °C
